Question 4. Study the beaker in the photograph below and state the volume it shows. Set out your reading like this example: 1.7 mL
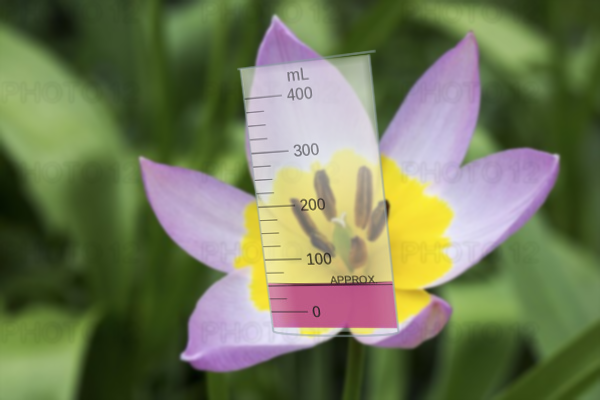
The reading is 50 mL
